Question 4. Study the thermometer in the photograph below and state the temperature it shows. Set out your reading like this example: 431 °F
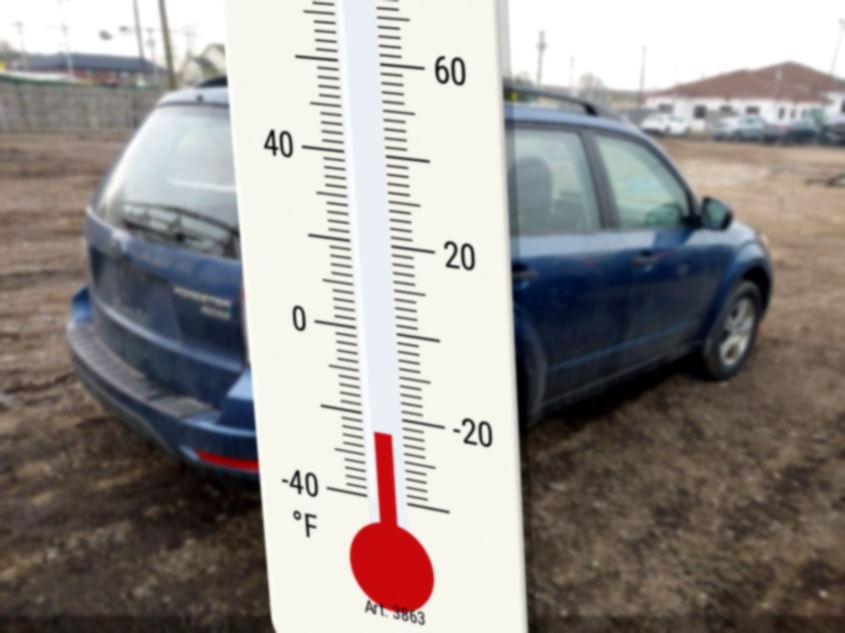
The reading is -24 °F
